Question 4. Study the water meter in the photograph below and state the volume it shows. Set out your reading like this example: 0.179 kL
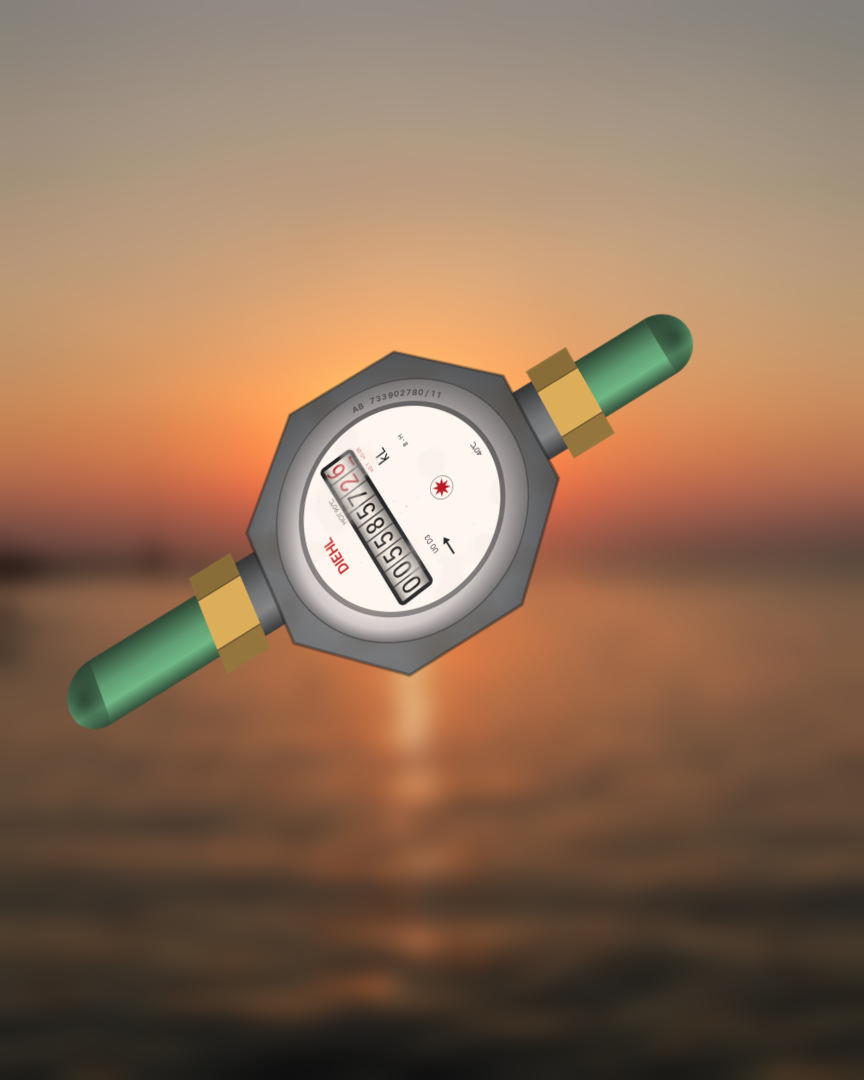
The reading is 55857.26 kL
